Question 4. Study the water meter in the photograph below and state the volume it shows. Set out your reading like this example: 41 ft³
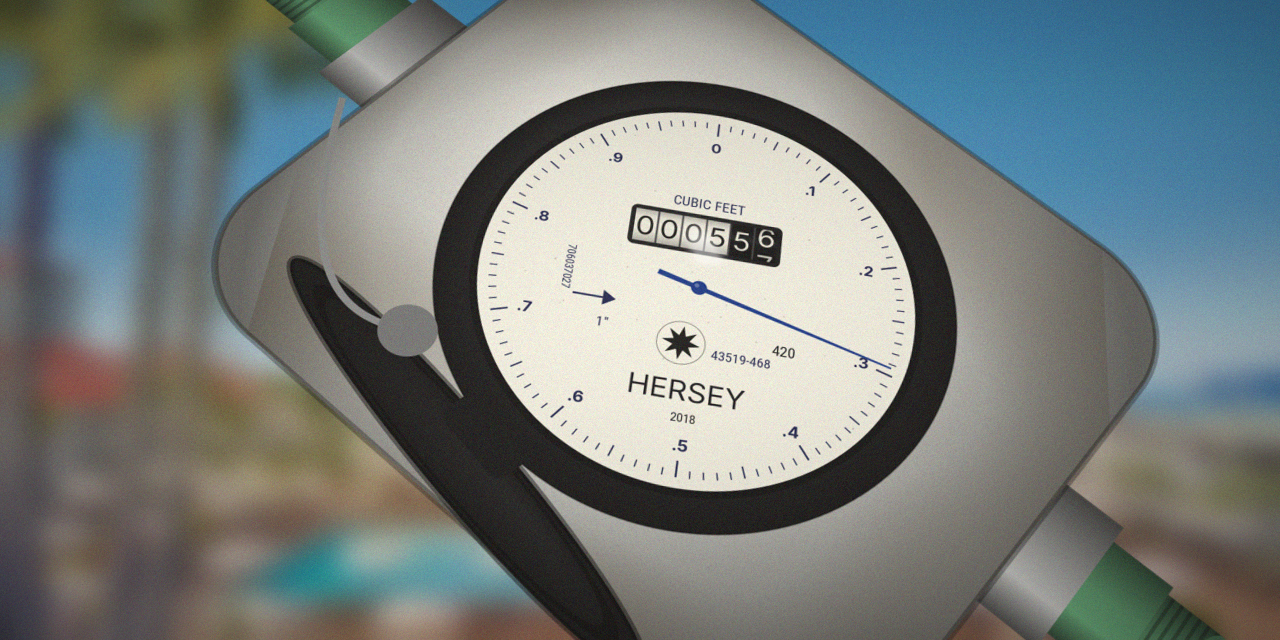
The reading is 556.29 ft³
